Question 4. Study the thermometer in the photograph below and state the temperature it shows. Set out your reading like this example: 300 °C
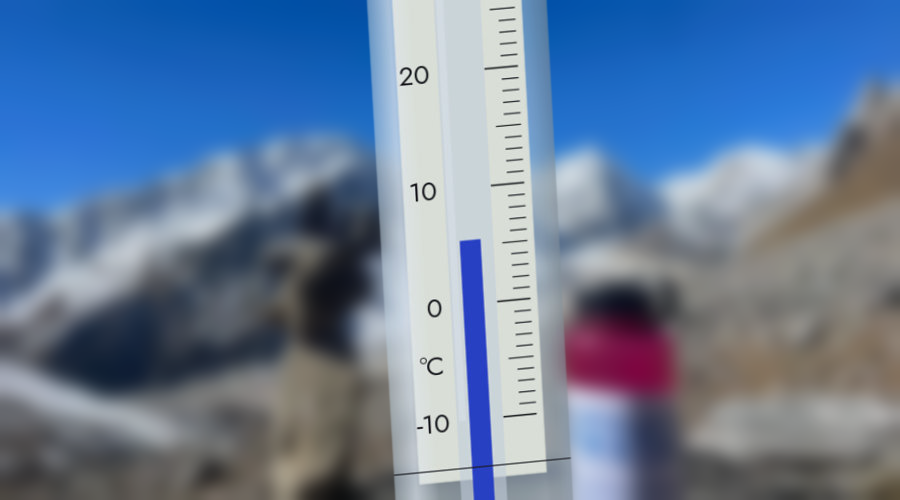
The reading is 5.5 °C
